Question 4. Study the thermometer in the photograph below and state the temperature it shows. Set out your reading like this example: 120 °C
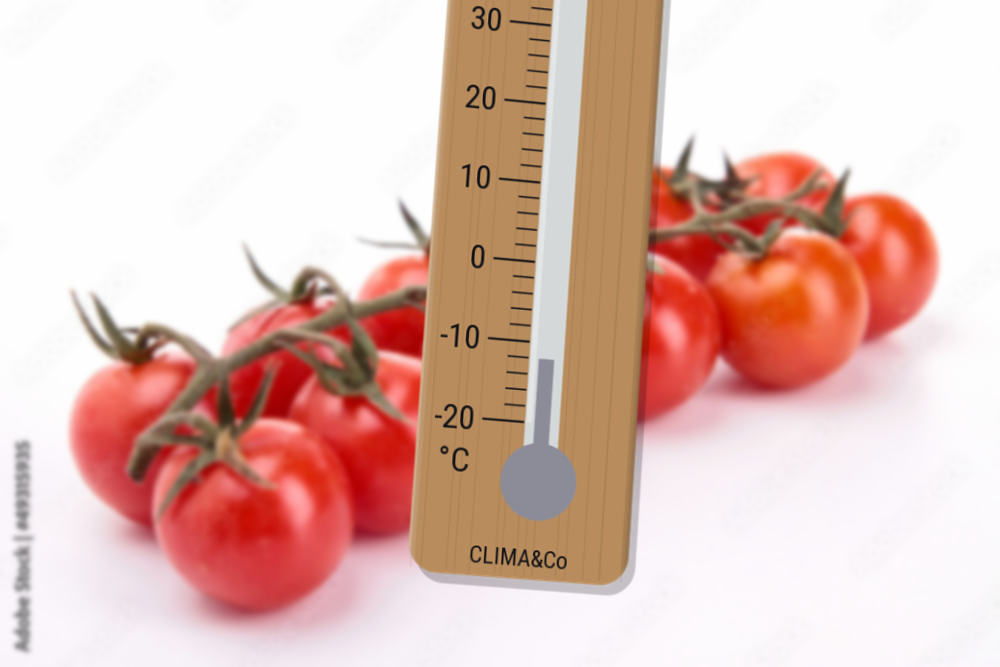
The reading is -12 °C
